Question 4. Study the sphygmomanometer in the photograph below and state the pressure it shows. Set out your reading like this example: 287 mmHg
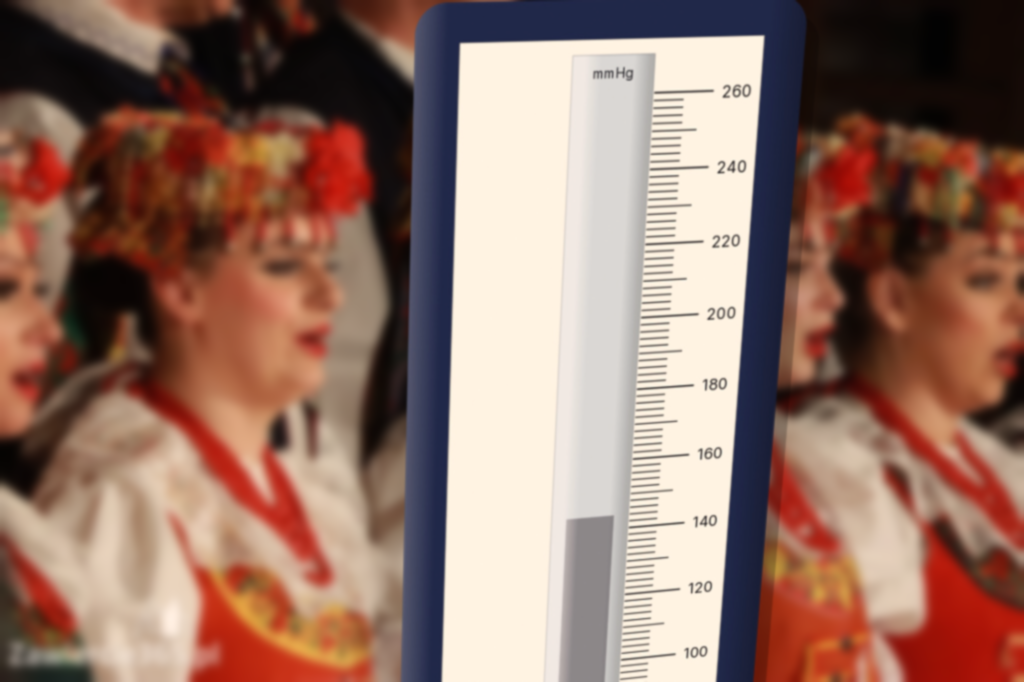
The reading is 144 mmHg
